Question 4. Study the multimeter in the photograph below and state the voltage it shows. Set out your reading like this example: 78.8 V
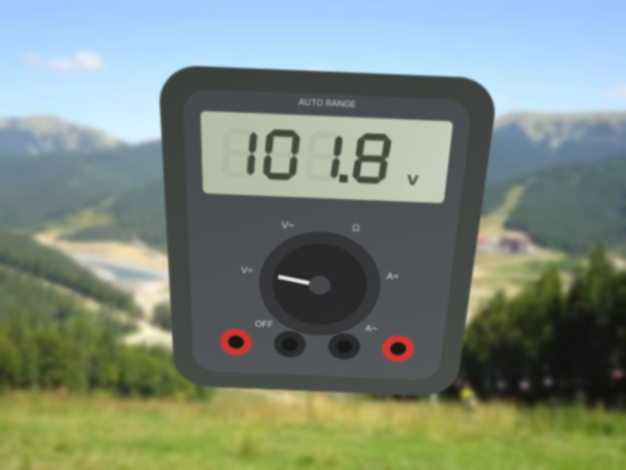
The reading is 101.8 V
